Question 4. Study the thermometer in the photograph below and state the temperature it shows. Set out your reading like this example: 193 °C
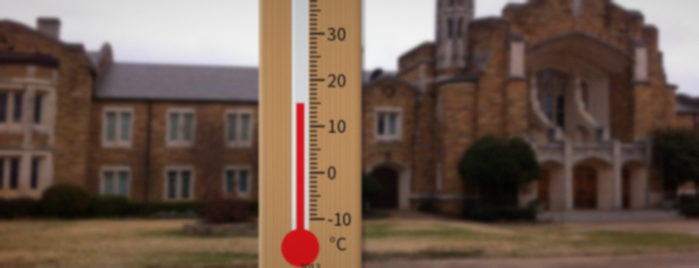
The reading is 15 °C
